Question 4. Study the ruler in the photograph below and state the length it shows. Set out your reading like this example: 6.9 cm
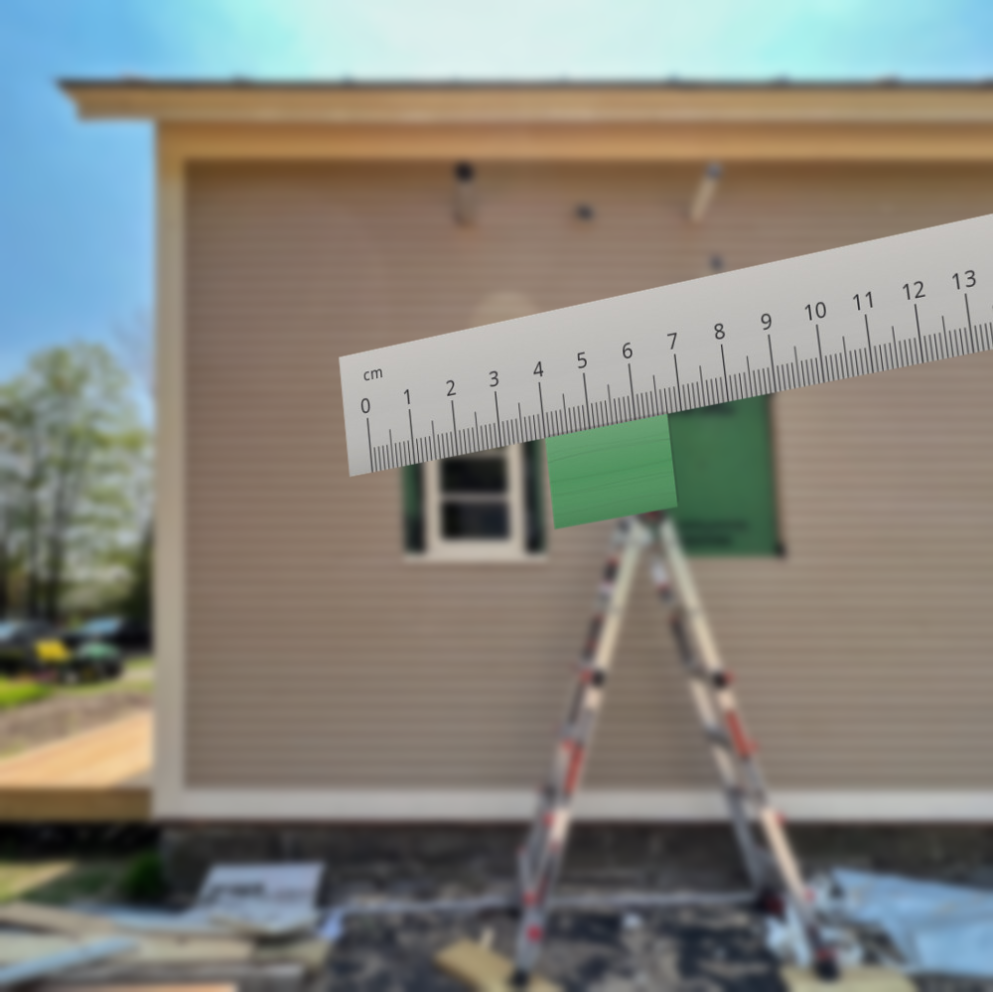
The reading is 2.7 cm
